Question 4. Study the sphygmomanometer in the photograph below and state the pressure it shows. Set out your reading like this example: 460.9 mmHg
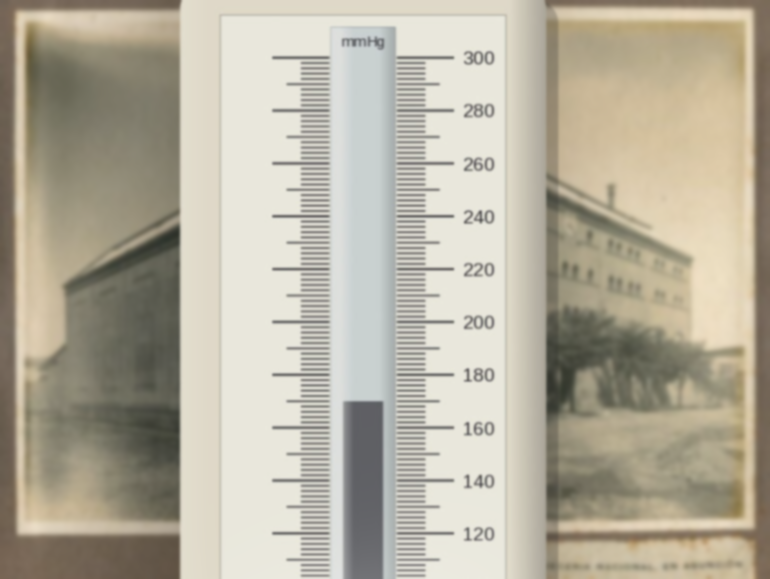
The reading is 170 mmHg
